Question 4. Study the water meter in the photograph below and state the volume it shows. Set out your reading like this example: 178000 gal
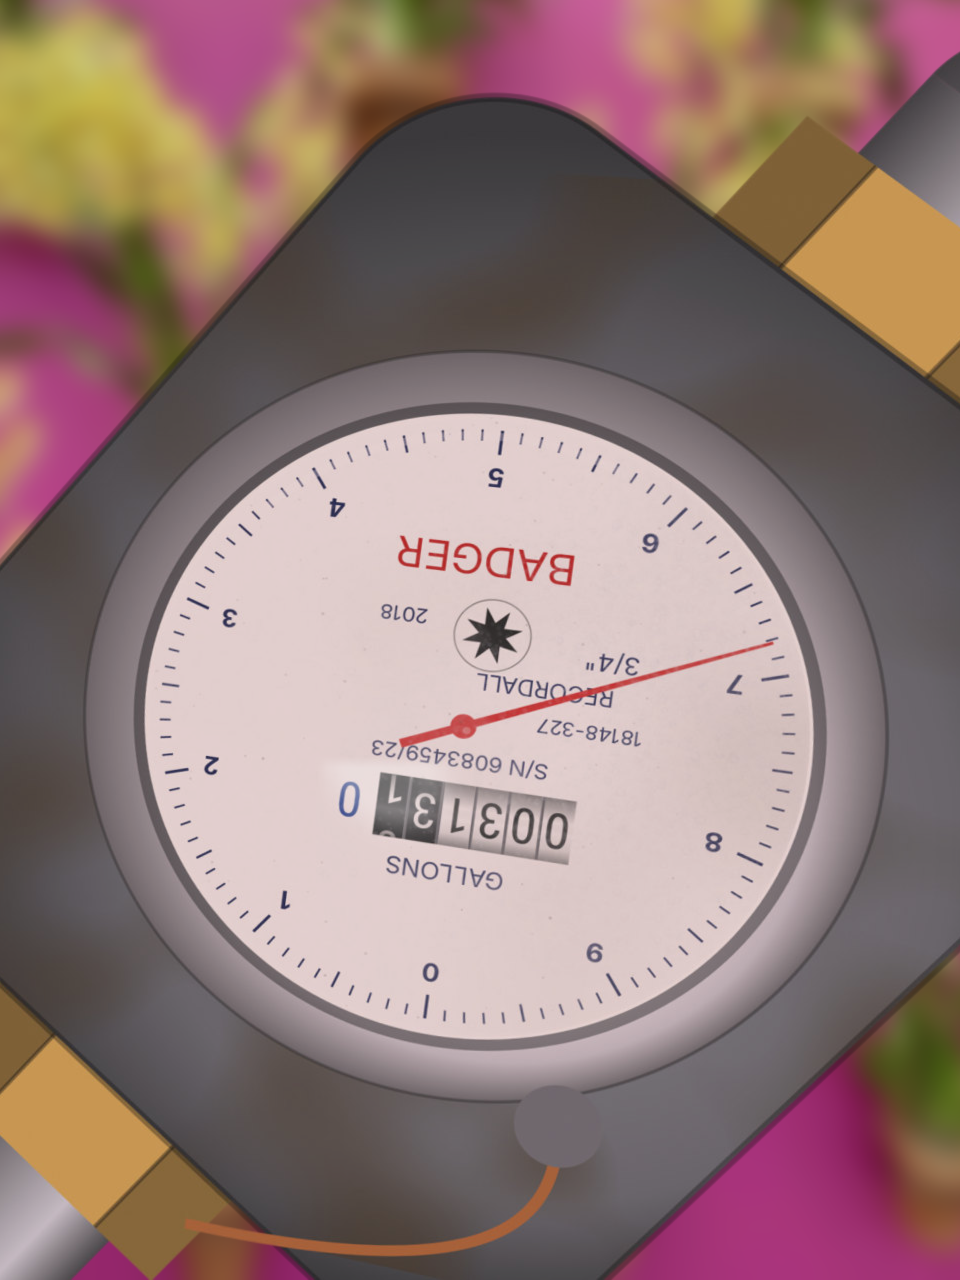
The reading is 31306.8 gal
